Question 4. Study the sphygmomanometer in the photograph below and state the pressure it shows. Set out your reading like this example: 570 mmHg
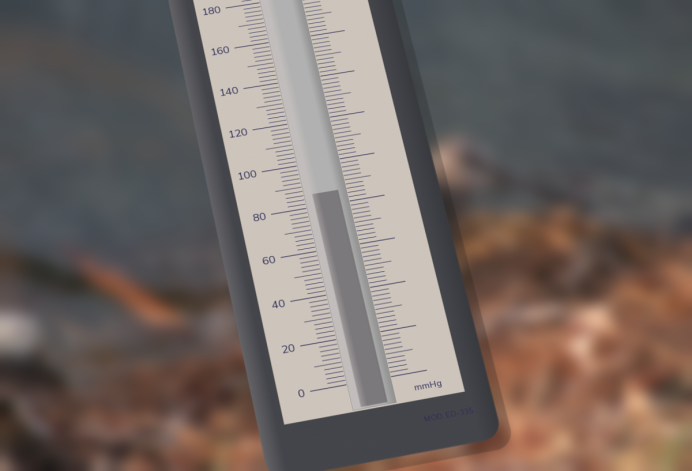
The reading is 86 mmHg
